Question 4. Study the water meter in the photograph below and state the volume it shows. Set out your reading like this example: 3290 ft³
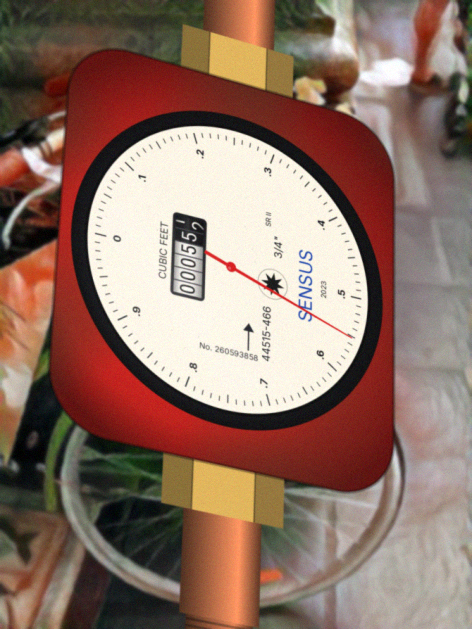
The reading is 551.55 ft³
